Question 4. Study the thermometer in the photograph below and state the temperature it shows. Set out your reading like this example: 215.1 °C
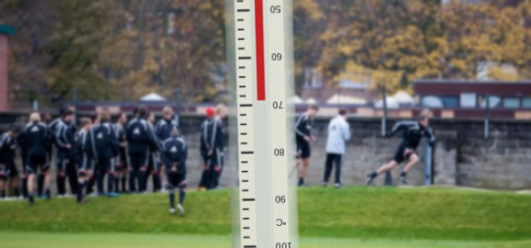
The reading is 69 °C
